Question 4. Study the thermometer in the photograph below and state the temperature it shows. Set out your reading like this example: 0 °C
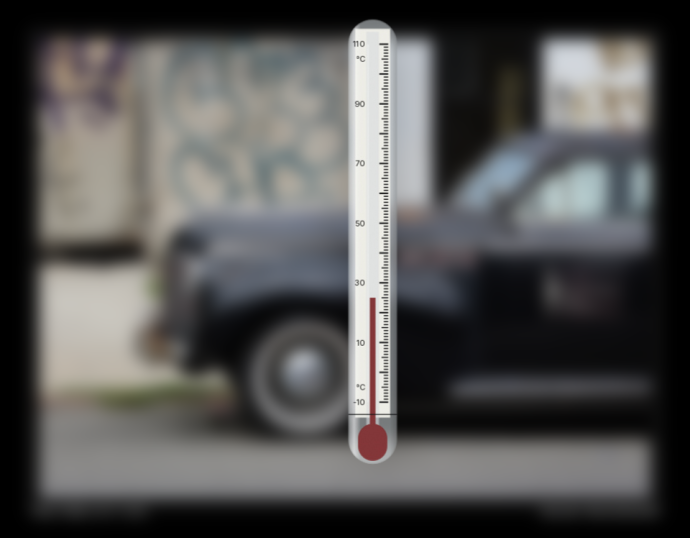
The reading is 25 °C
